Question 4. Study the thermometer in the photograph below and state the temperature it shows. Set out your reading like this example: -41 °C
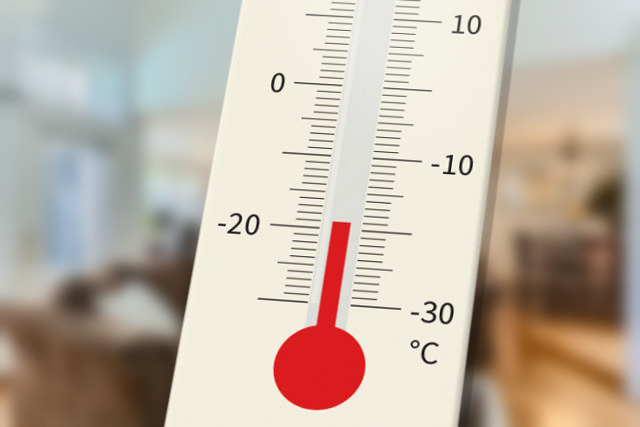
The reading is -19 °C
